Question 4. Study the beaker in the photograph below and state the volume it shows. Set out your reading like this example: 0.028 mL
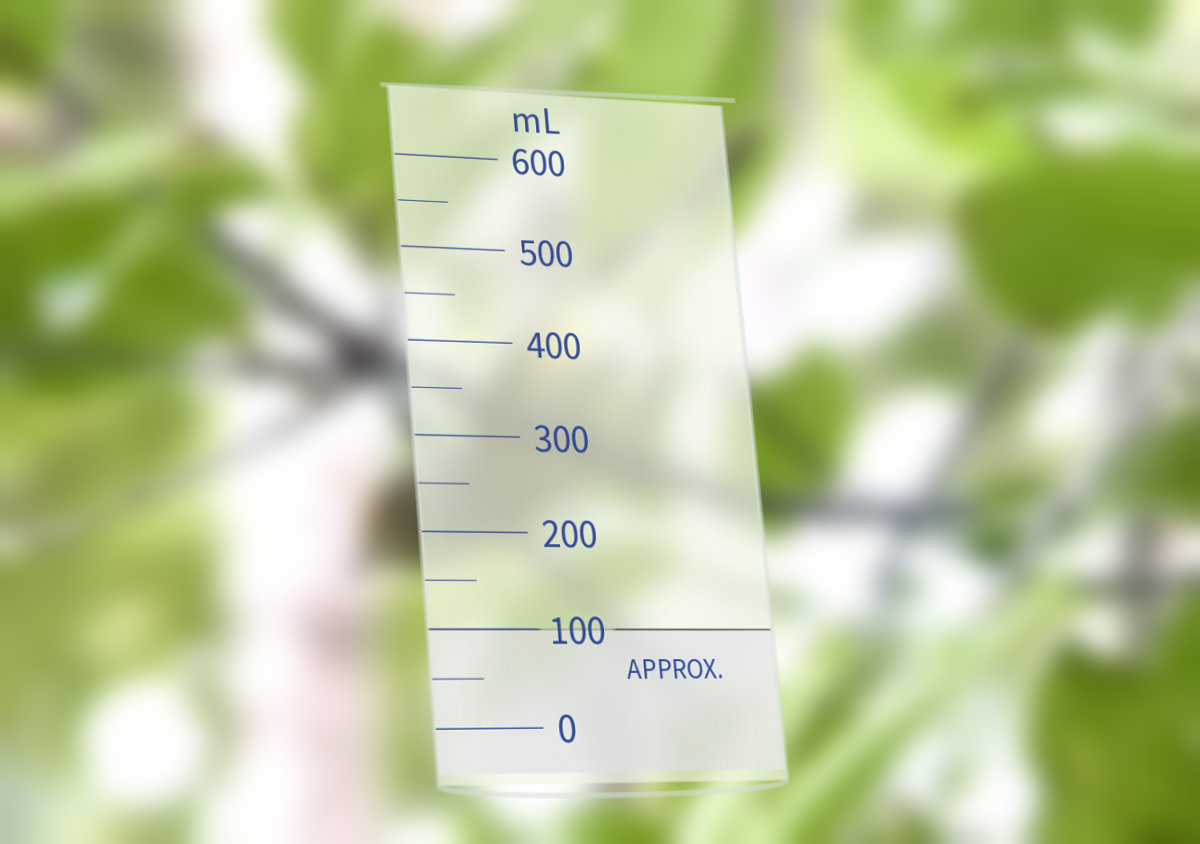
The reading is 100 mL
